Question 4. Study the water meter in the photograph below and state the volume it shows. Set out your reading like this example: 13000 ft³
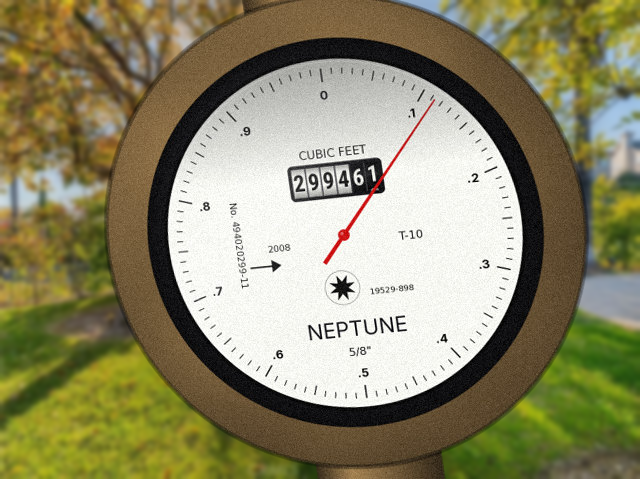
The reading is 299461.11 ft³
